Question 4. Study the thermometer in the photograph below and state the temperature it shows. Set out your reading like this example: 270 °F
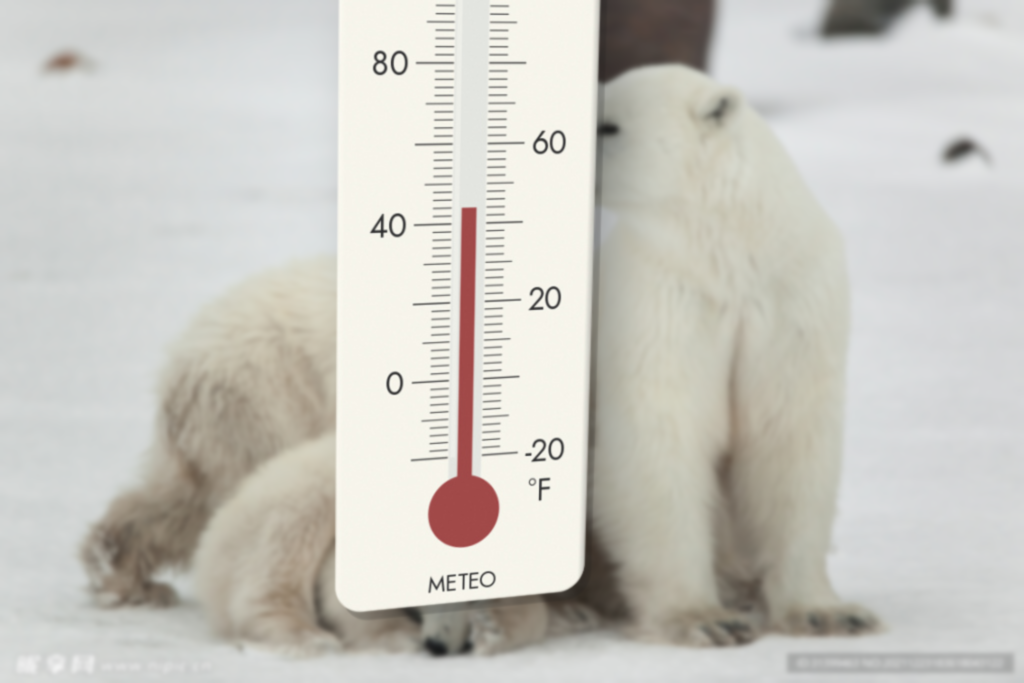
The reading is 44 °F
